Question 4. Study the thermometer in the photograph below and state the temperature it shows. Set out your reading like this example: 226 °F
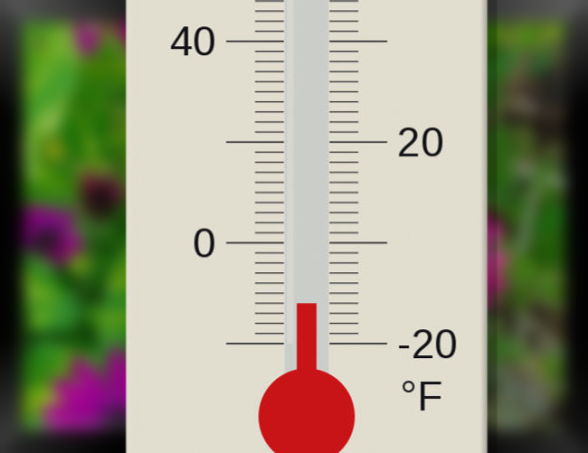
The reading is -12 °F
